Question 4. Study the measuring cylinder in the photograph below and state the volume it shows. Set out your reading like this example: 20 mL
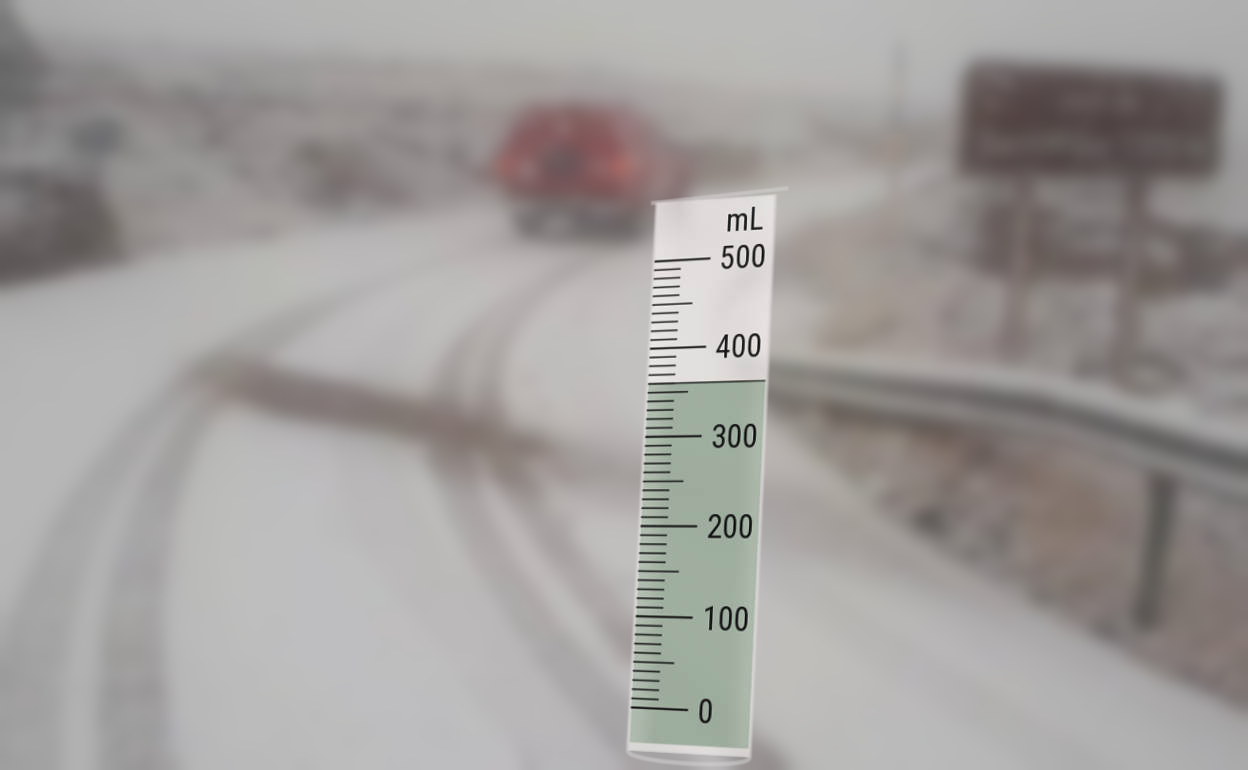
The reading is 360 mL
